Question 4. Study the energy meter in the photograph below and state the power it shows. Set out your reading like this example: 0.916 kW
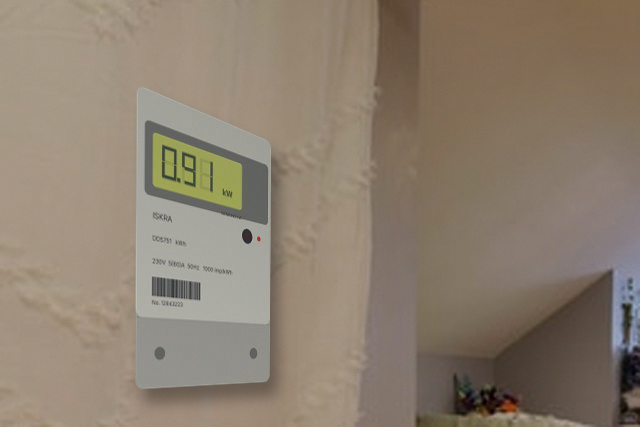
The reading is 0.91 kW
